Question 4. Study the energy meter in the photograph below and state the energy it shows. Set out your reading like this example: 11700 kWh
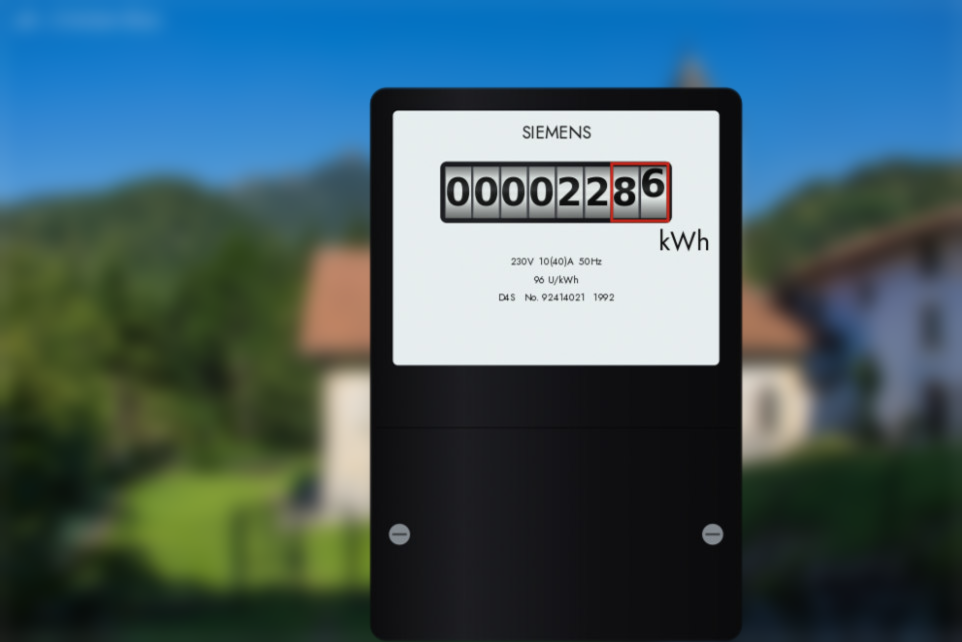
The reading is 22.86 kWh
